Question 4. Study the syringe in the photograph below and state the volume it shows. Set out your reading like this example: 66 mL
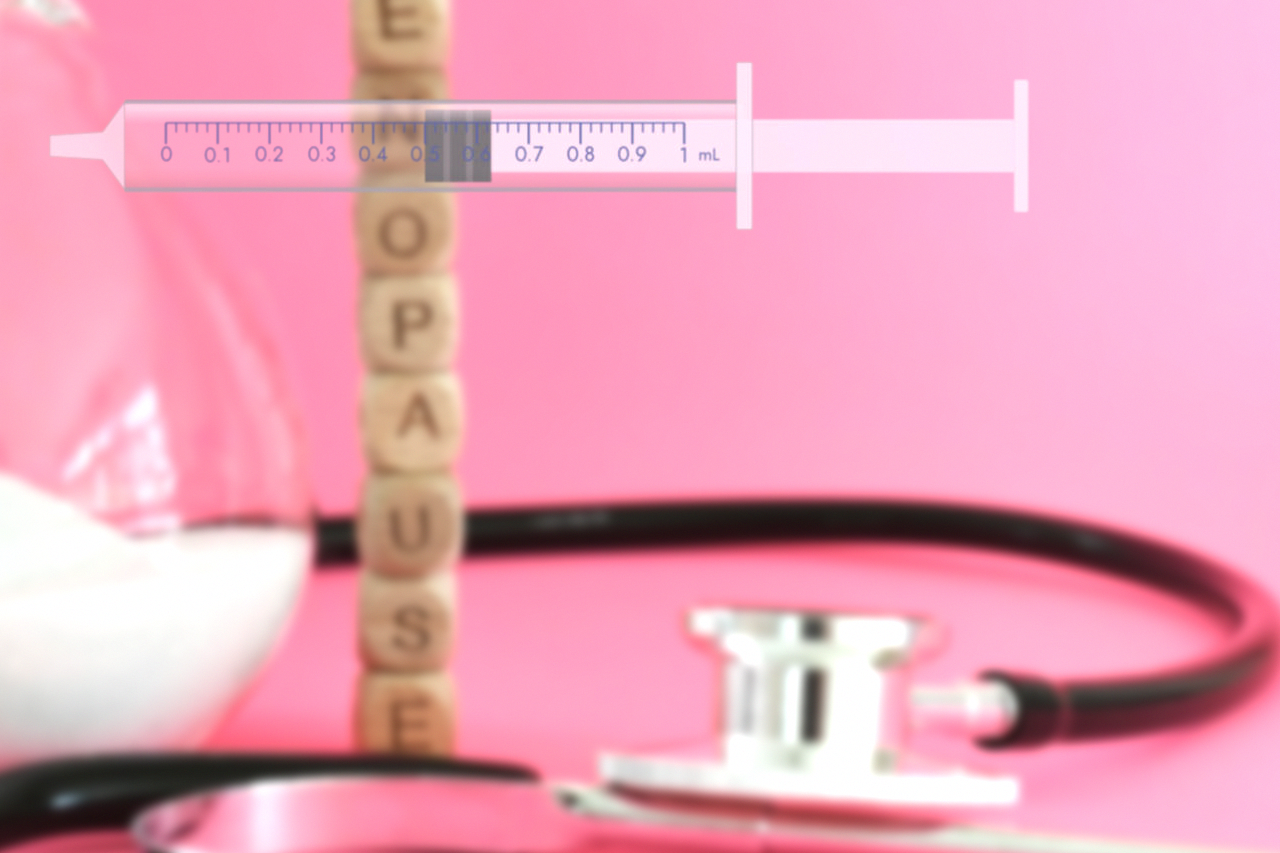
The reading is 0.5 mL
